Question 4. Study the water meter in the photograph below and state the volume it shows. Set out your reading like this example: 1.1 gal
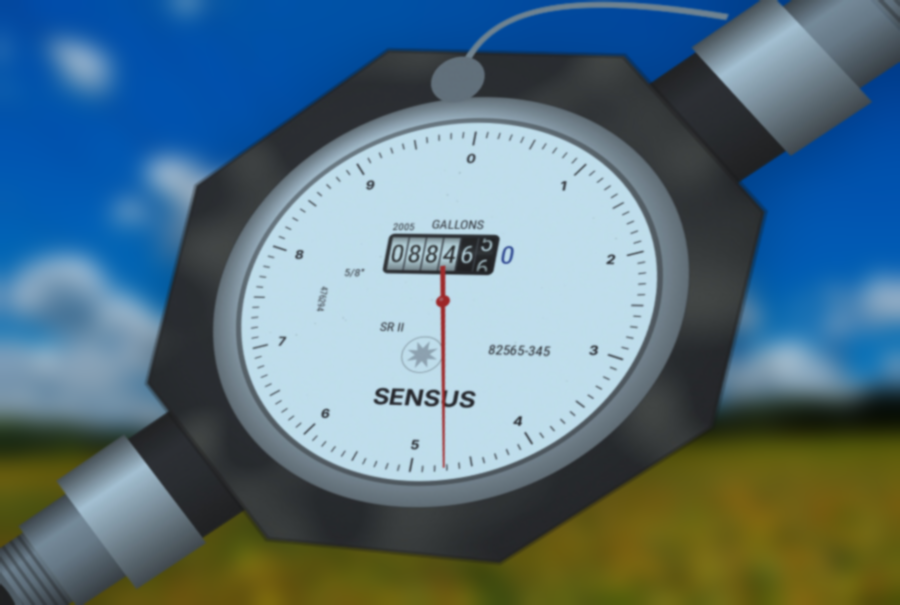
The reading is 884654.7 gal
